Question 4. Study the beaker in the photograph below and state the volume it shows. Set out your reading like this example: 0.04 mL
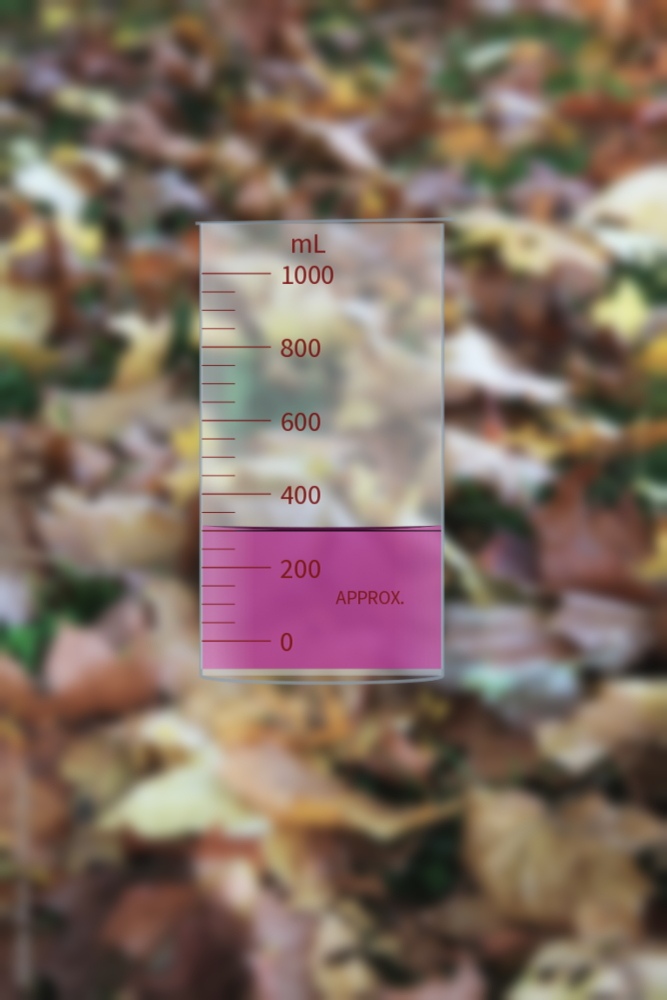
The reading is 300 mL
